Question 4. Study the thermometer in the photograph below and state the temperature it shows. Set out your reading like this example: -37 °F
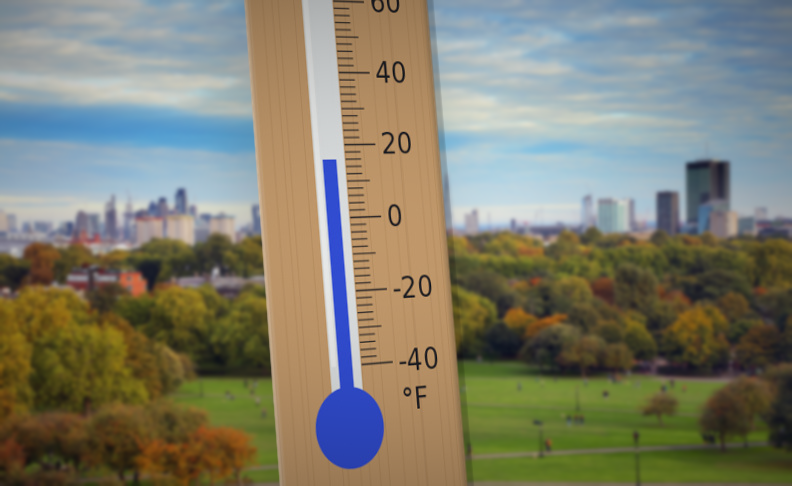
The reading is 16 °F
